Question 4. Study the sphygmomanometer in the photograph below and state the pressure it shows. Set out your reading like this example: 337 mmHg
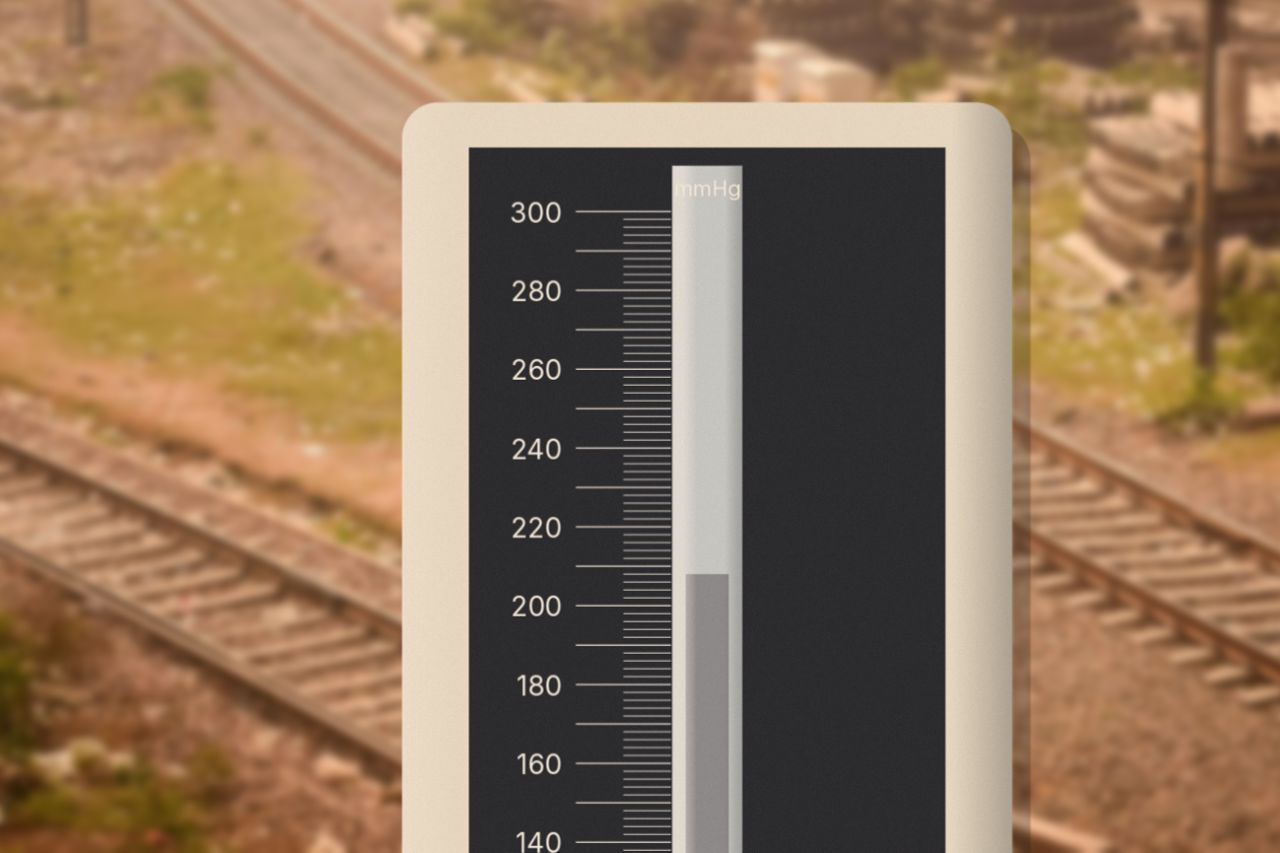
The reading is 208 mmHg
